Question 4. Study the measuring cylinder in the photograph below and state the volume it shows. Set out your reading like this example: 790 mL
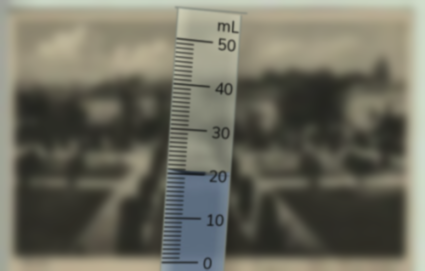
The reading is 20 mL
